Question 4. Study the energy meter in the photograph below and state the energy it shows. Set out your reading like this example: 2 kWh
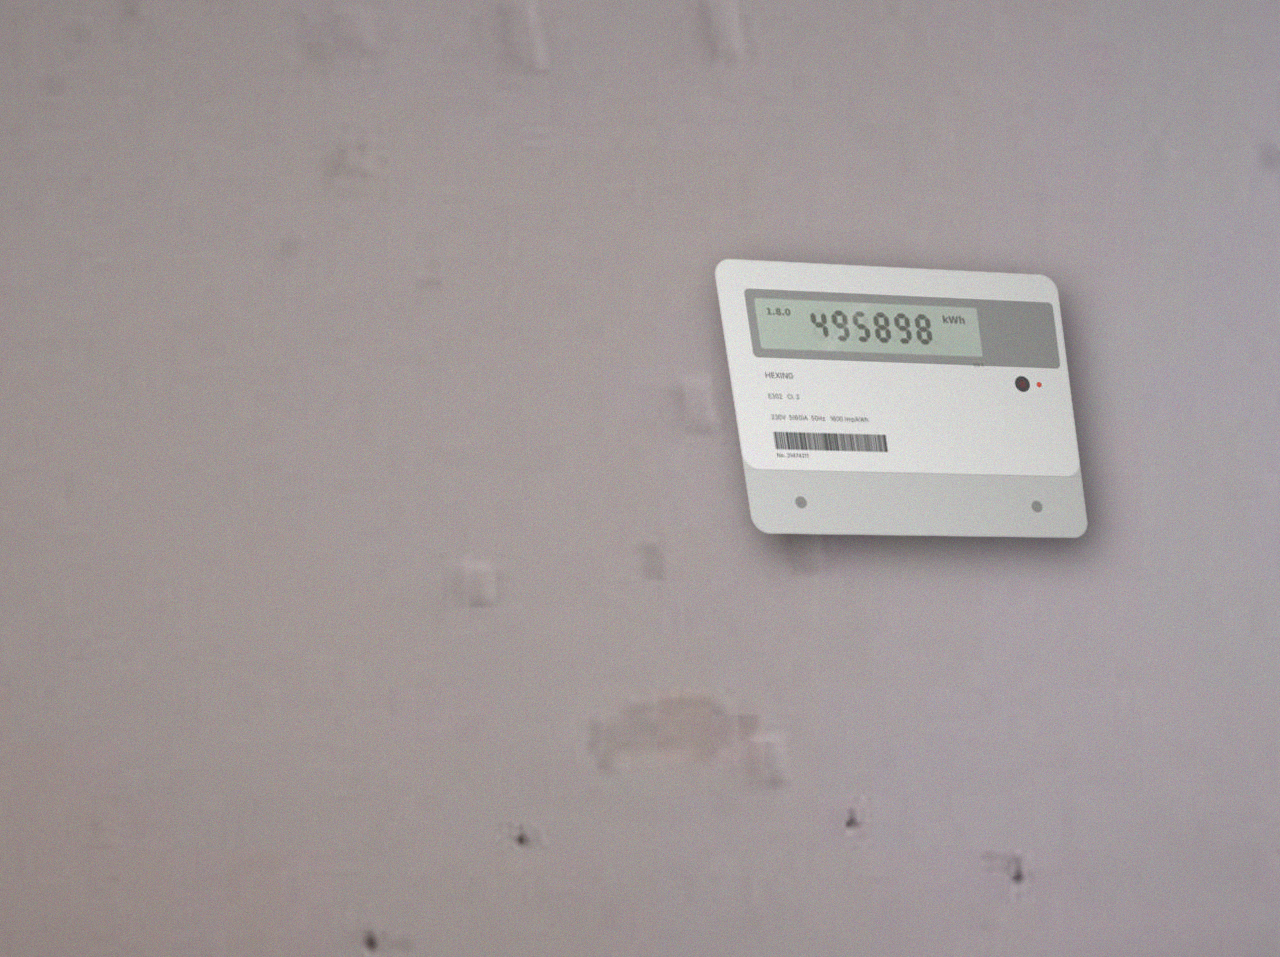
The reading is 495898 kWh
